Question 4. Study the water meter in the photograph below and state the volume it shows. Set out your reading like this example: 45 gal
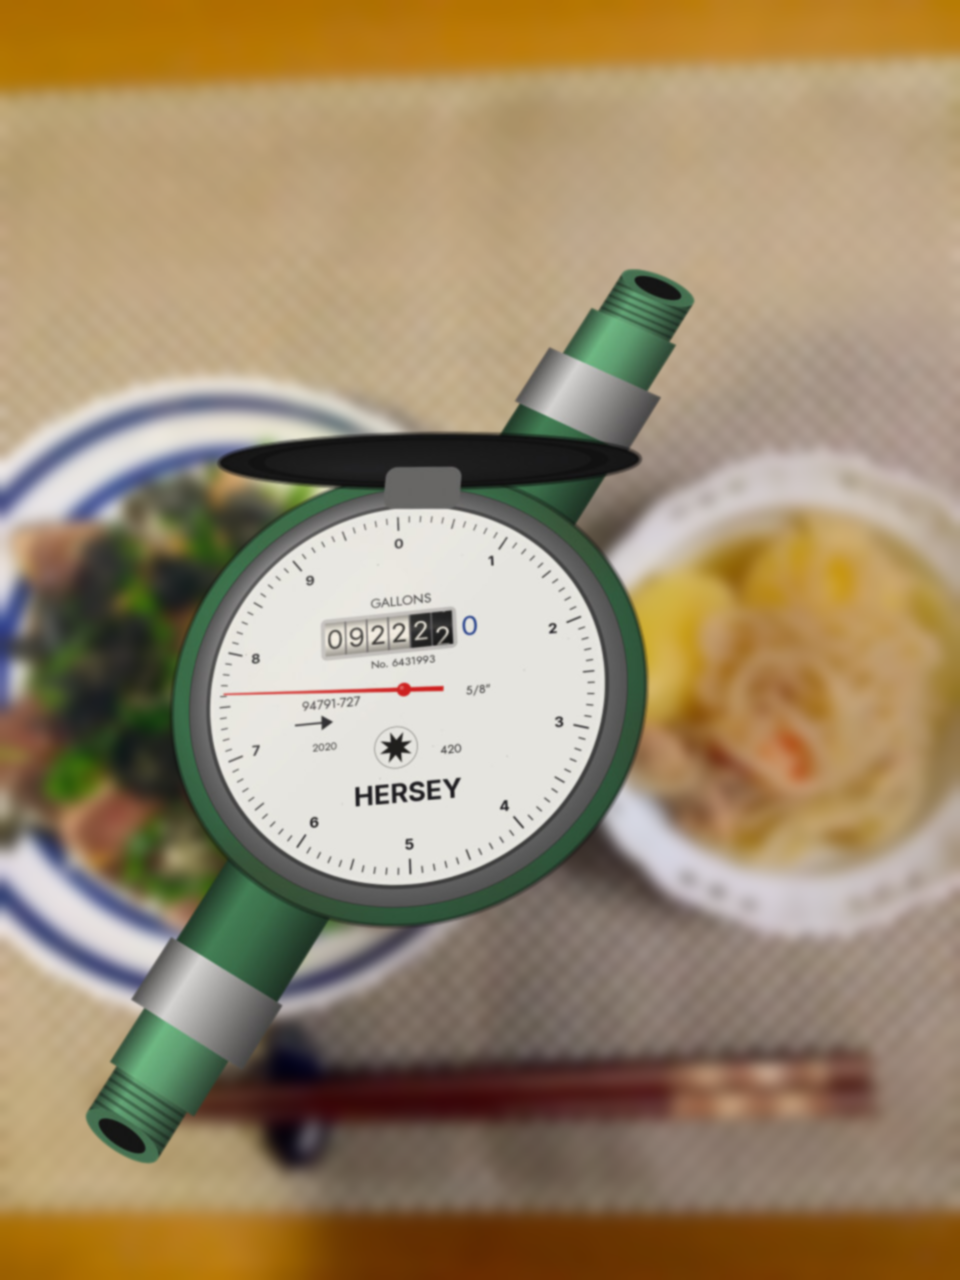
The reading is 922217.6 gal
